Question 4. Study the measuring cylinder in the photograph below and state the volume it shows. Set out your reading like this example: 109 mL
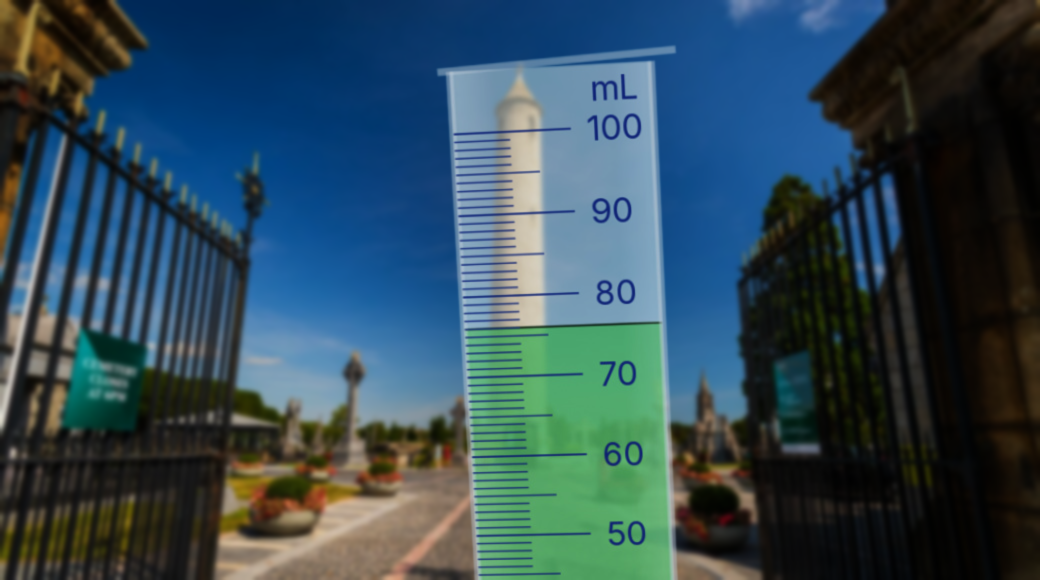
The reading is 76 mL
